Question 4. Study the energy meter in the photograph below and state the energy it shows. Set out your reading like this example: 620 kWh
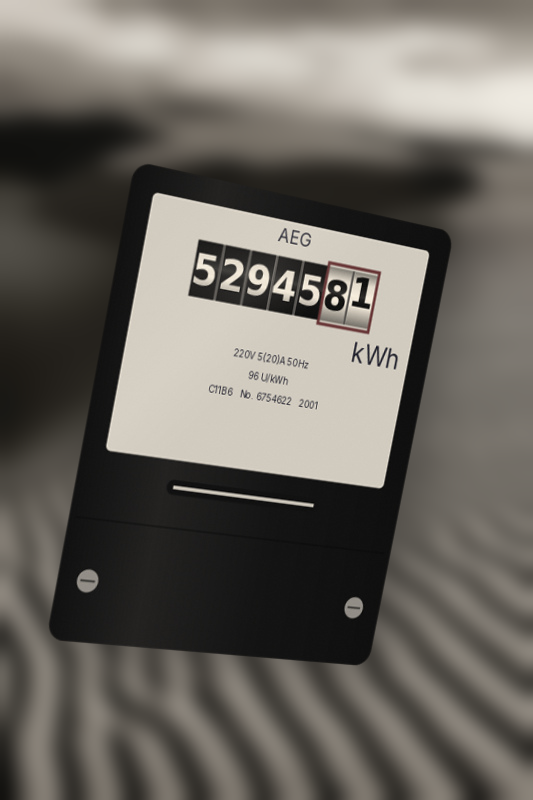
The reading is 52945.81 kWh
